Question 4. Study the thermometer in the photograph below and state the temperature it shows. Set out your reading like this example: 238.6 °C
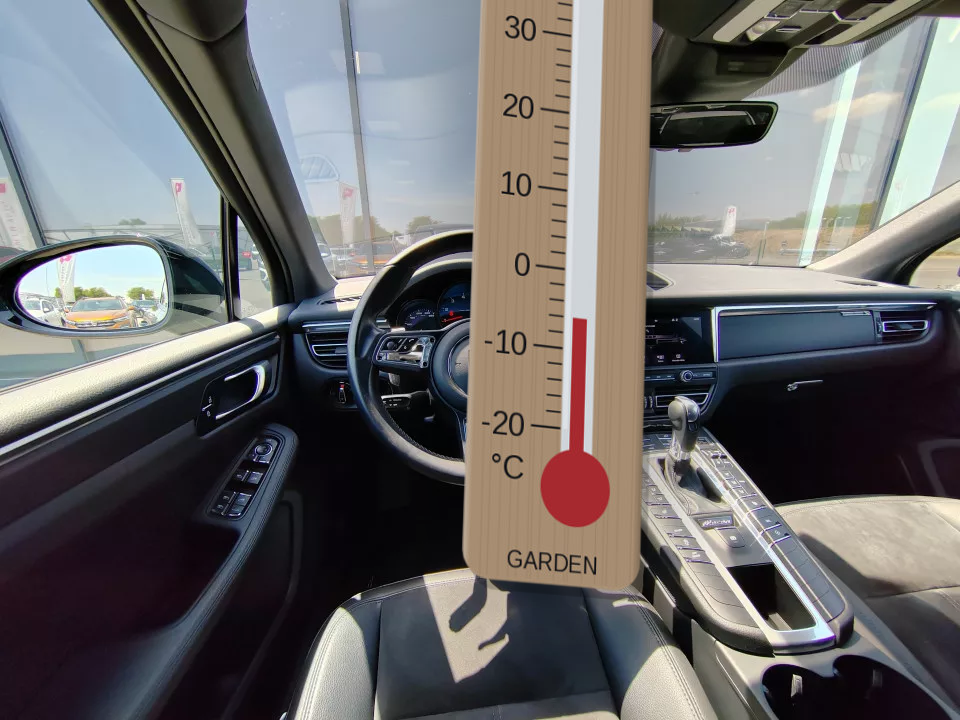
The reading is -6 °C
